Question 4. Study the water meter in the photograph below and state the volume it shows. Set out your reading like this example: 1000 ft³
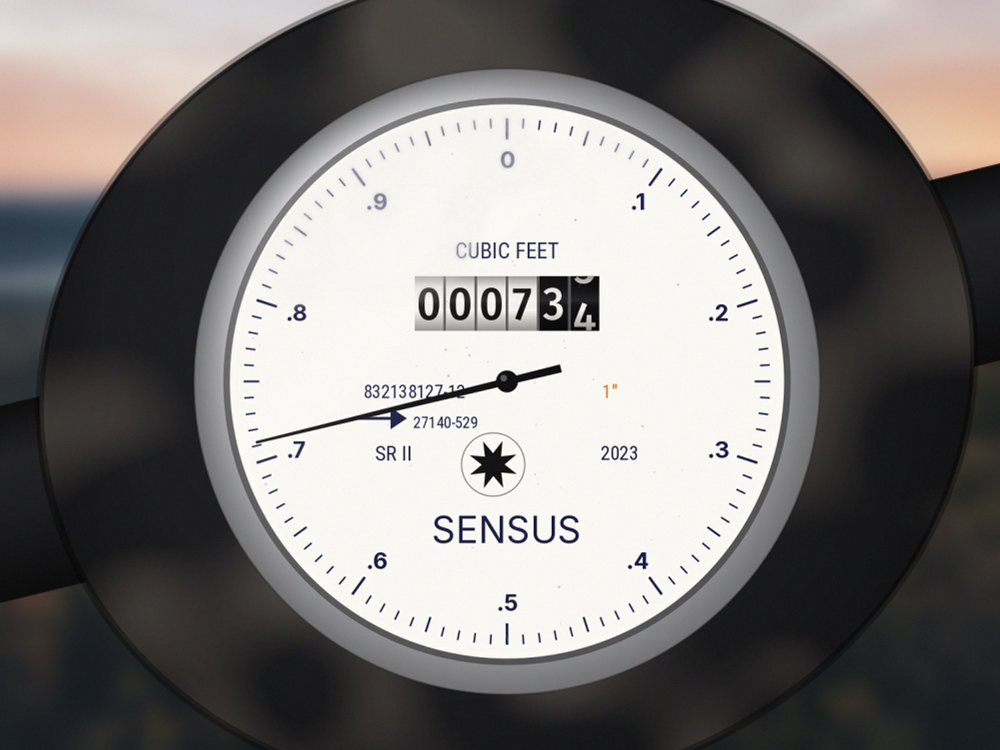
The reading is 733.71 ft³
